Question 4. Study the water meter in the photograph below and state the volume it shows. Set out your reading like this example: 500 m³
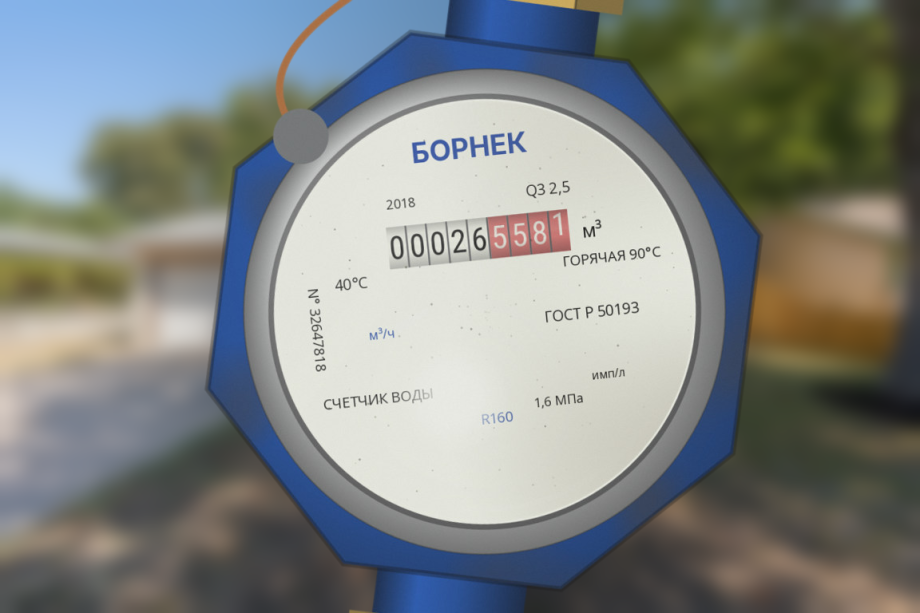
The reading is 26.5581 m³
